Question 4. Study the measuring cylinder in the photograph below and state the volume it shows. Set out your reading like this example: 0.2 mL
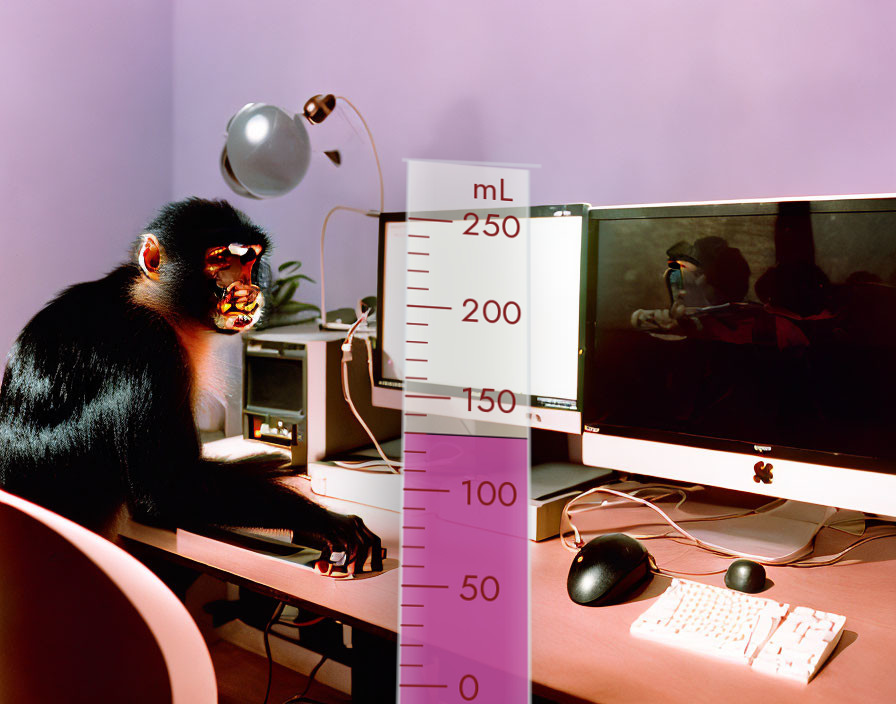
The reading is 130 mL
